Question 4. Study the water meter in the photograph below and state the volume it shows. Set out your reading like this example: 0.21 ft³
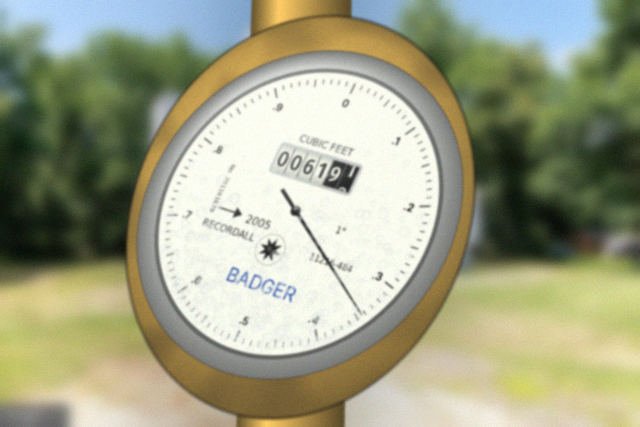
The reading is 6191.34 ft³
